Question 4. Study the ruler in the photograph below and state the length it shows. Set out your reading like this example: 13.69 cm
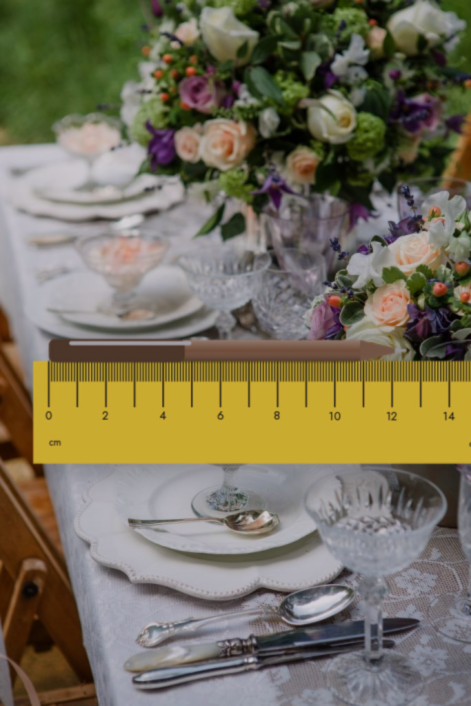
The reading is 12.5 cm
